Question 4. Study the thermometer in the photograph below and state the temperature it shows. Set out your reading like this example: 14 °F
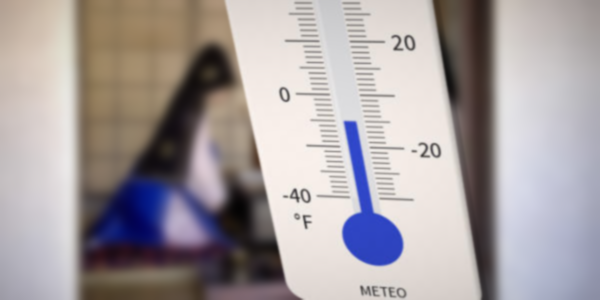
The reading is -10 °F
